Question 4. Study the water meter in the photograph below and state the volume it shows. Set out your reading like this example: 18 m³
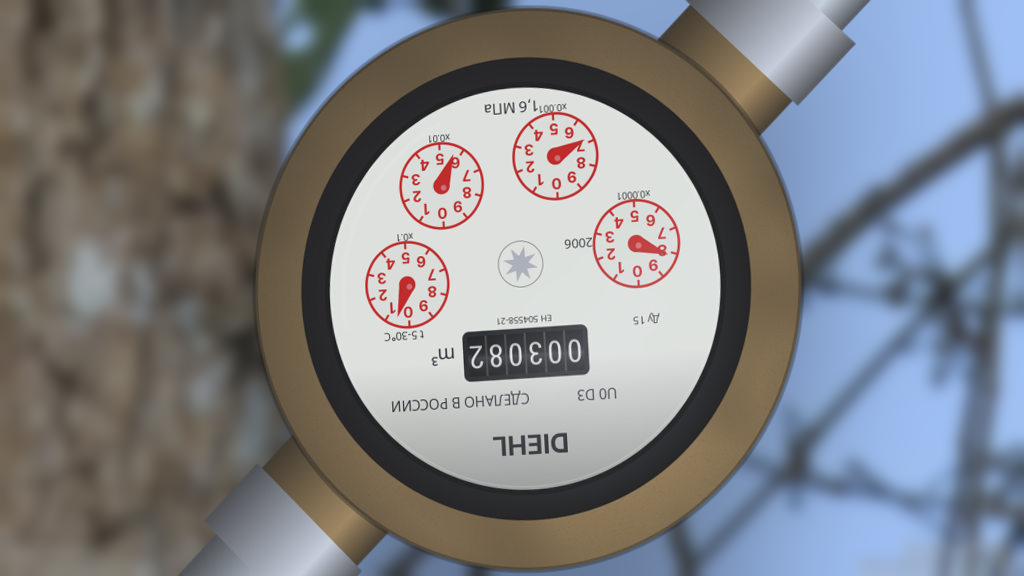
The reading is 3082.0568 m³
